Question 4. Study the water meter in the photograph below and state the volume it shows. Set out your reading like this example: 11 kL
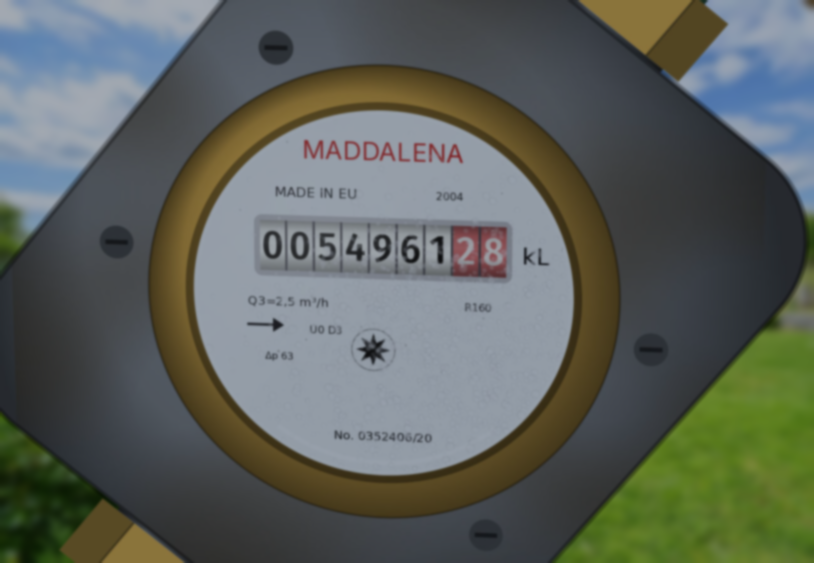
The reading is 54961.28 kL
